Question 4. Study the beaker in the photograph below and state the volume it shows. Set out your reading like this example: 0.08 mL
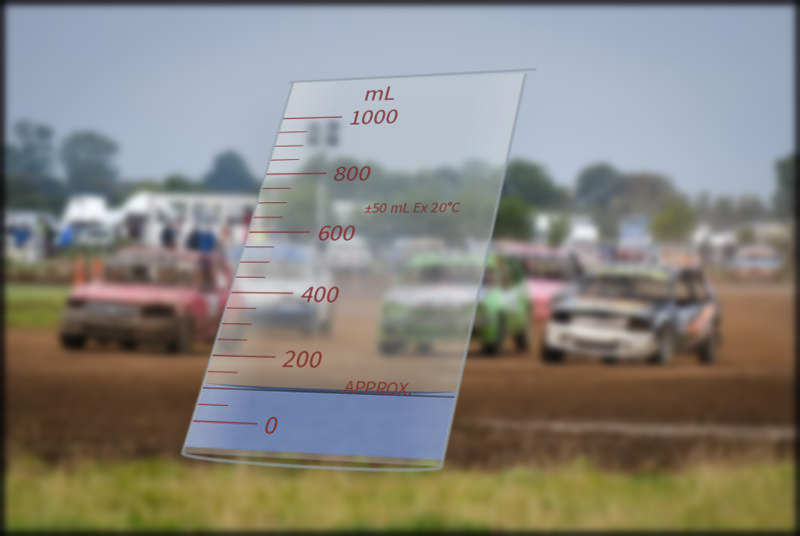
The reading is 100 mL
